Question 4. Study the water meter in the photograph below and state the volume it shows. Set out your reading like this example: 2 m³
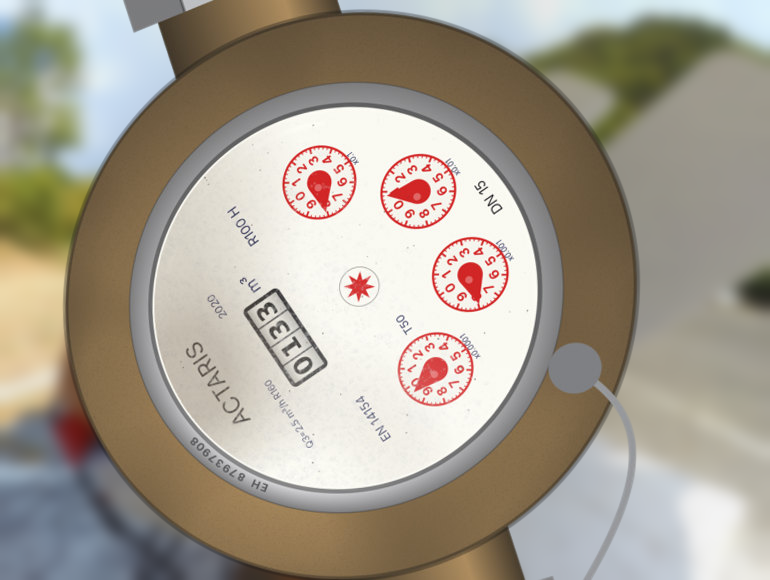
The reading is 133.8079 m³
